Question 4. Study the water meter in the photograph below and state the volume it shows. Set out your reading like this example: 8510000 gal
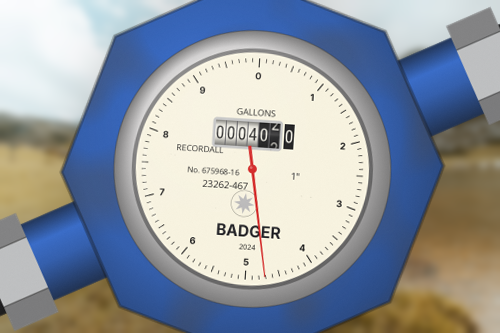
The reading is 4024.7 gal
